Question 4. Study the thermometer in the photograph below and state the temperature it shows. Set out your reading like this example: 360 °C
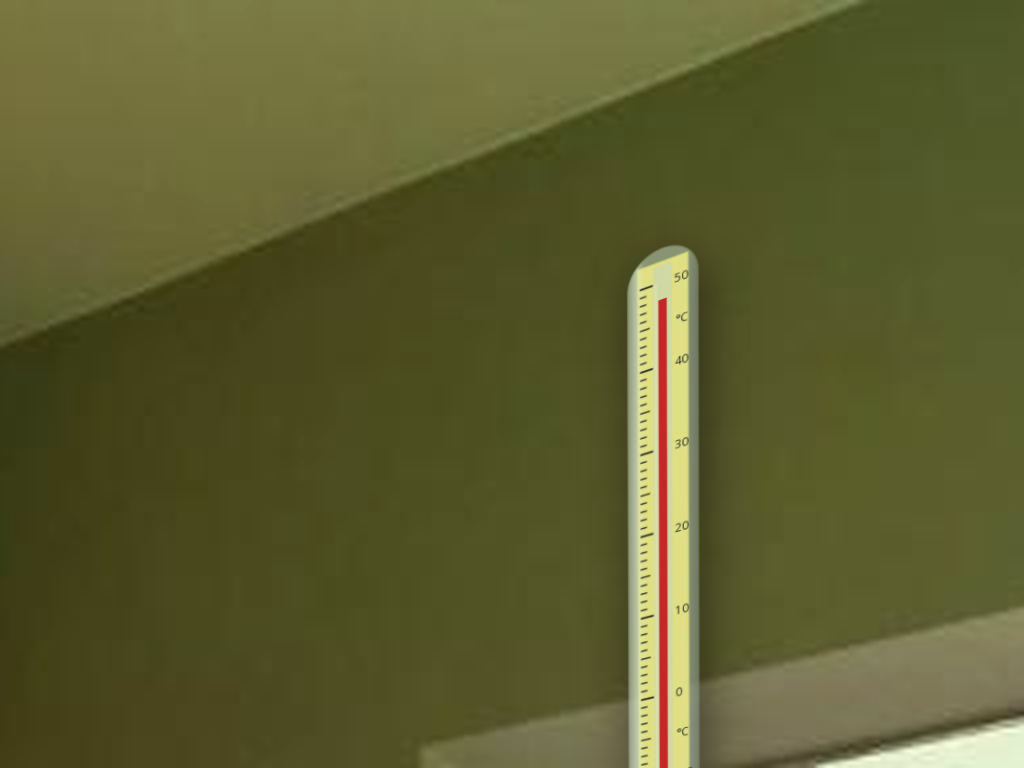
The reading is 48 °C
